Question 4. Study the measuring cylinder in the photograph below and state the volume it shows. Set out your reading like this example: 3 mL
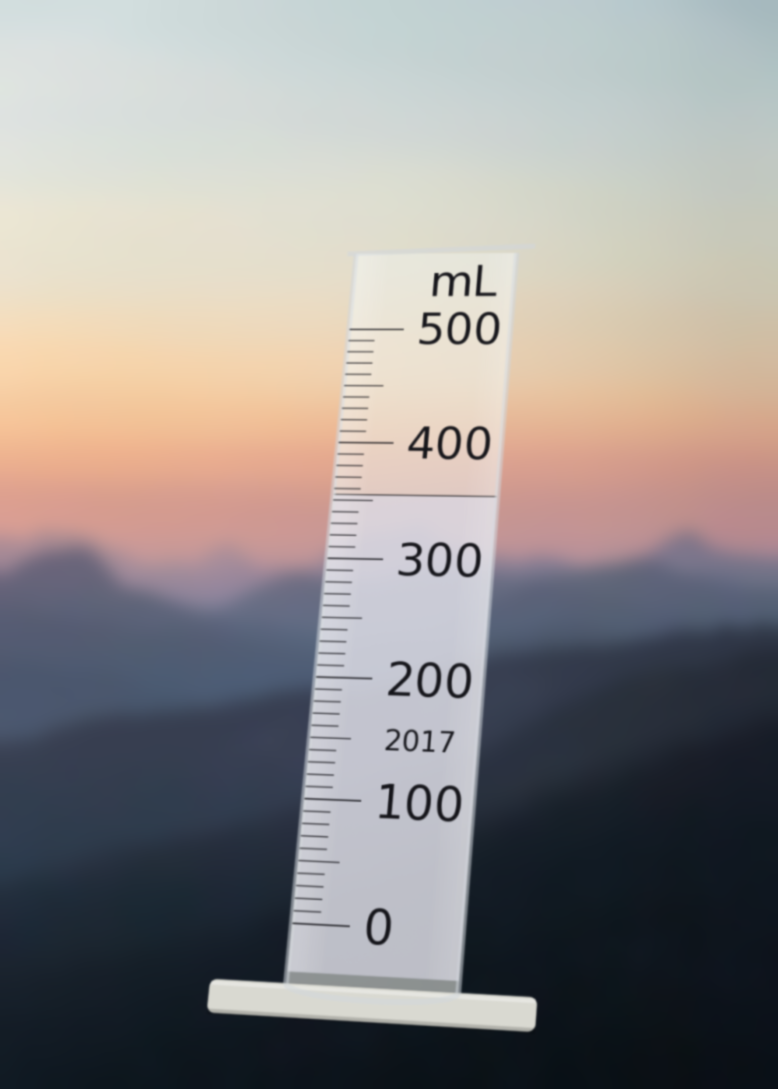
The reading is 355 mL
